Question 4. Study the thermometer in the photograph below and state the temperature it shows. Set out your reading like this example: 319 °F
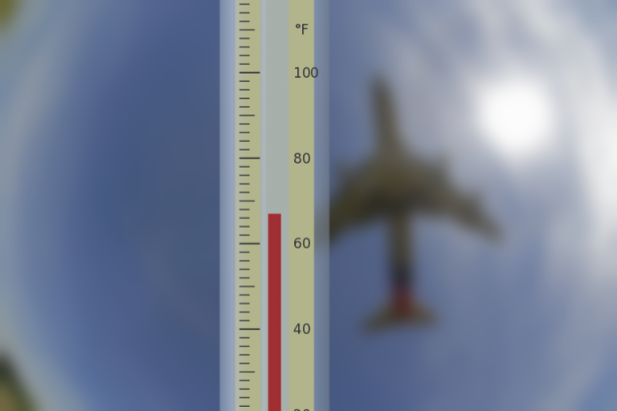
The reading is 67 °F
